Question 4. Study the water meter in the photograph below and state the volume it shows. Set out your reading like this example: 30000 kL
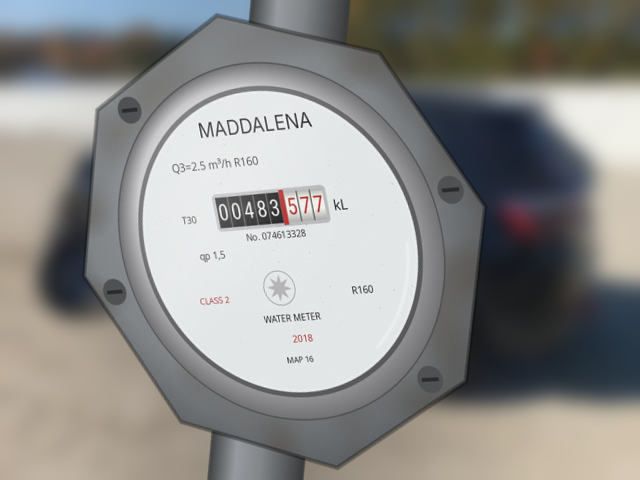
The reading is 483.577 kL
